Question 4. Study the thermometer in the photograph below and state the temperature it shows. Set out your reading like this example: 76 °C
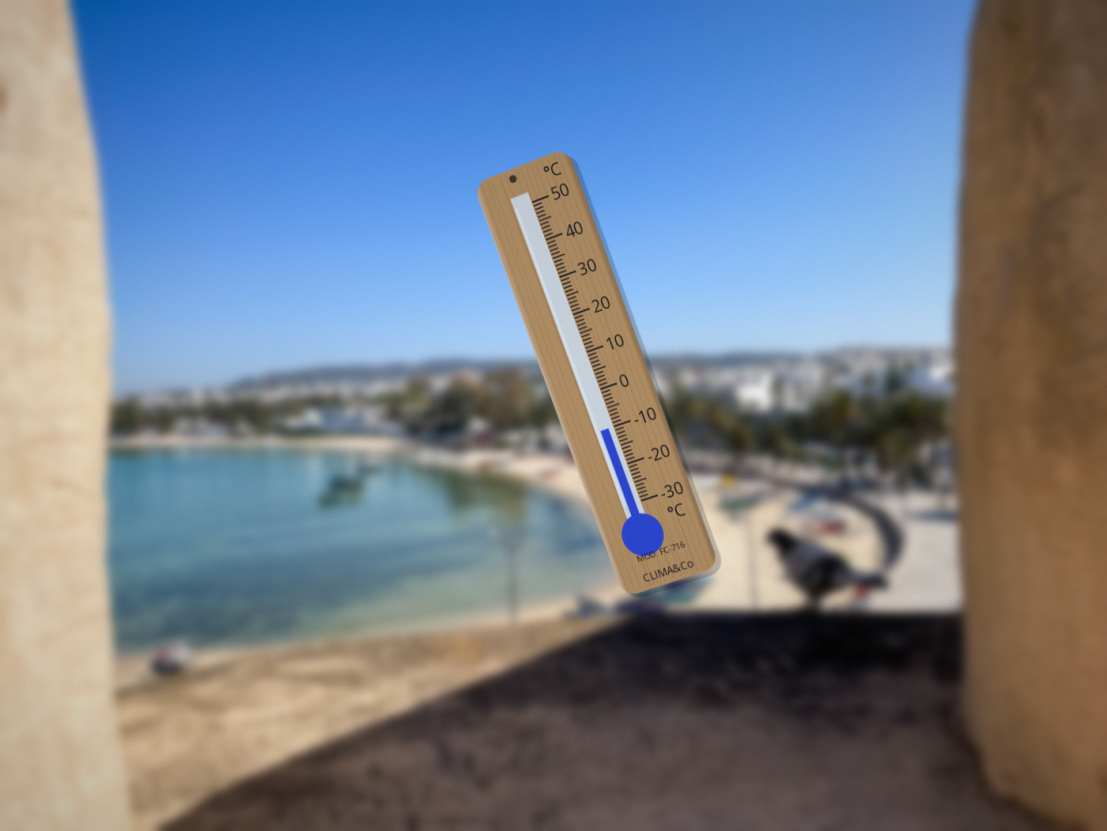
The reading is -10 °C
